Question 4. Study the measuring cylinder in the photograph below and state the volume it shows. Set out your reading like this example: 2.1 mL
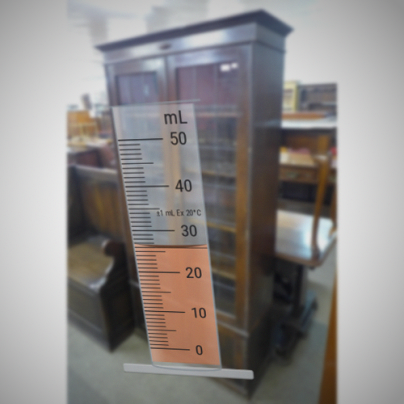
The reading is 26 mL
